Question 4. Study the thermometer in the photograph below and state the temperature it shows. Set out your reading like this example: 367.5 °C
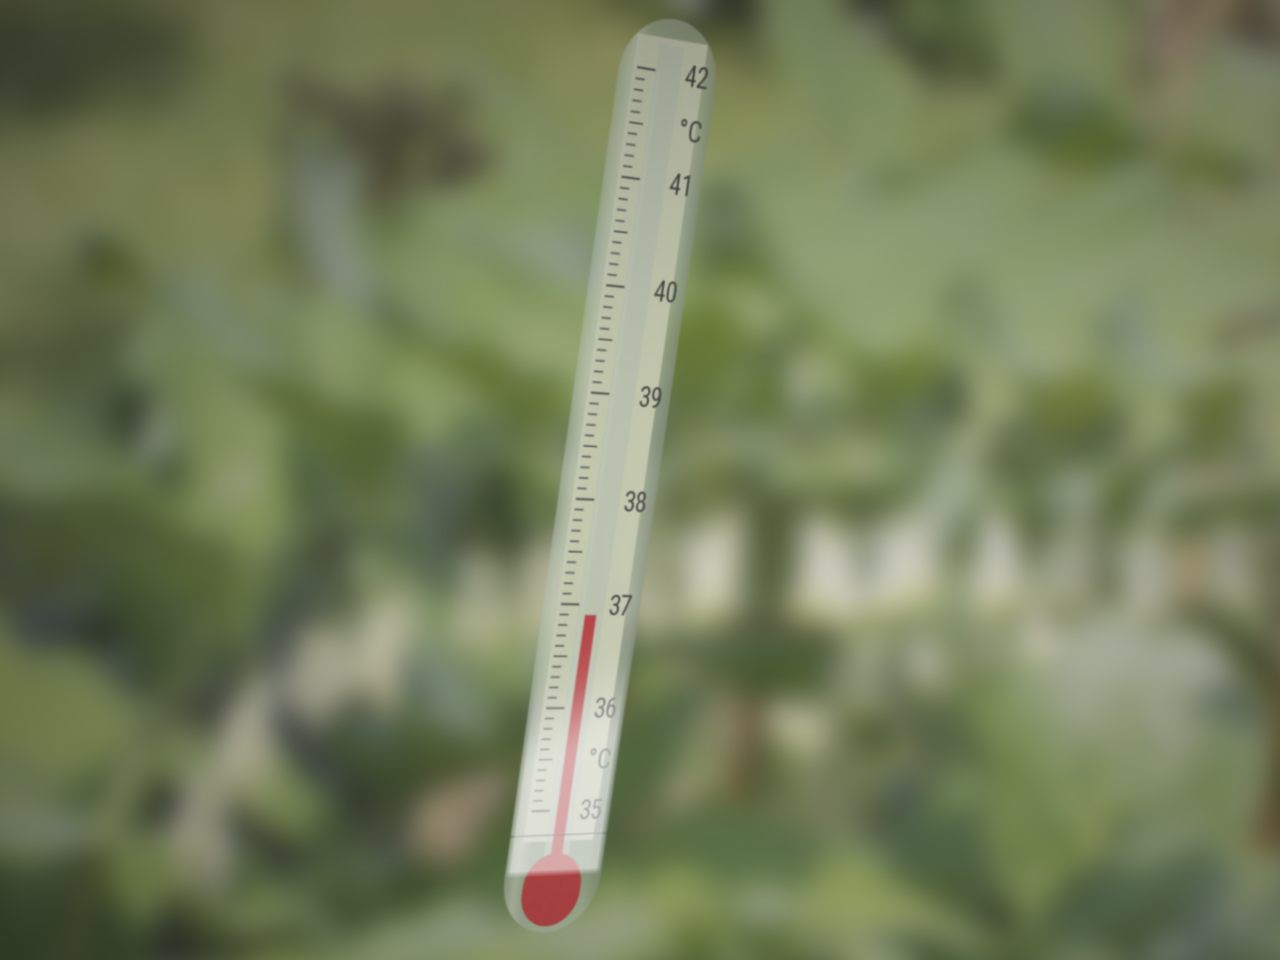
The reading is 36.9 °C
